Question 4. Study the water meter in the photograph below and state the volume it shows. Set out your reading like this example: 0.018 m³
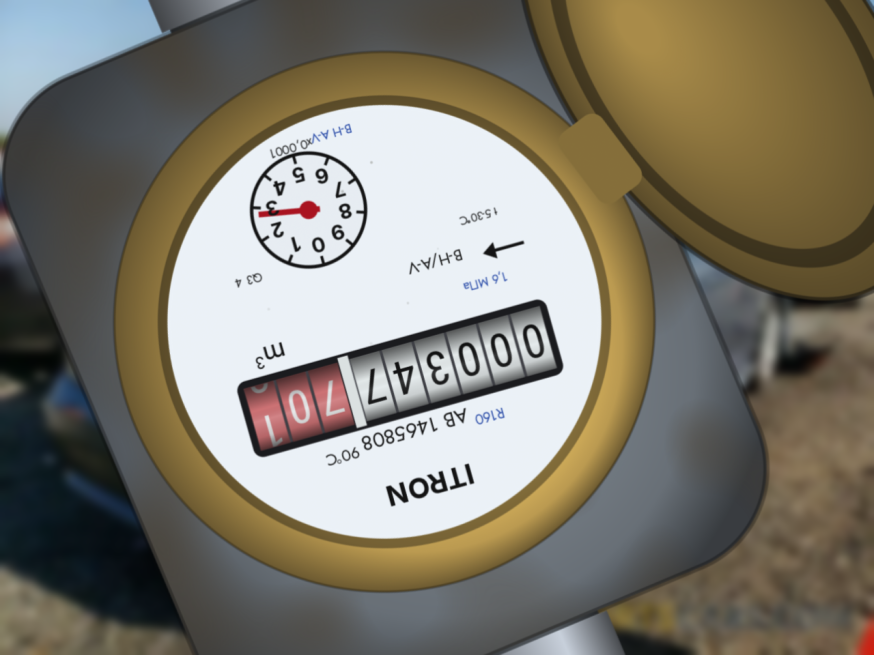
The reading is 347.7012 m³
